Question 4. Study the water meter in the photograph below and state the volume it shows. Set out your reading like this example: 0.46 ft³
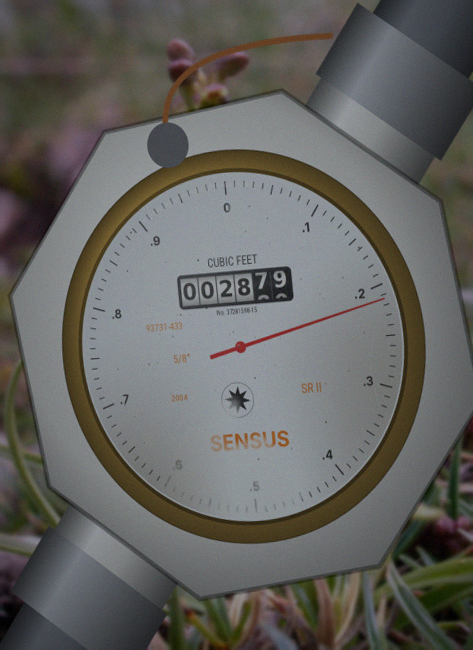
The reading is 2879.21 ft³
